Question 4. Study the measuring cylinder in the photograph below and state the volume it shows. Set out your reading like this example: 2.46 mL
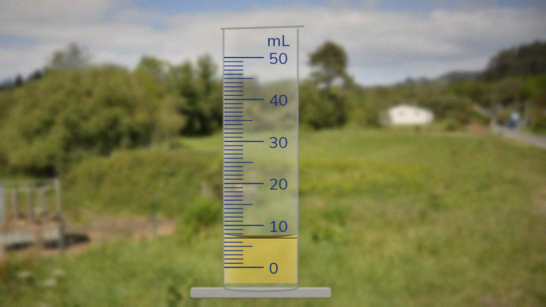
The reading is 7 mL
